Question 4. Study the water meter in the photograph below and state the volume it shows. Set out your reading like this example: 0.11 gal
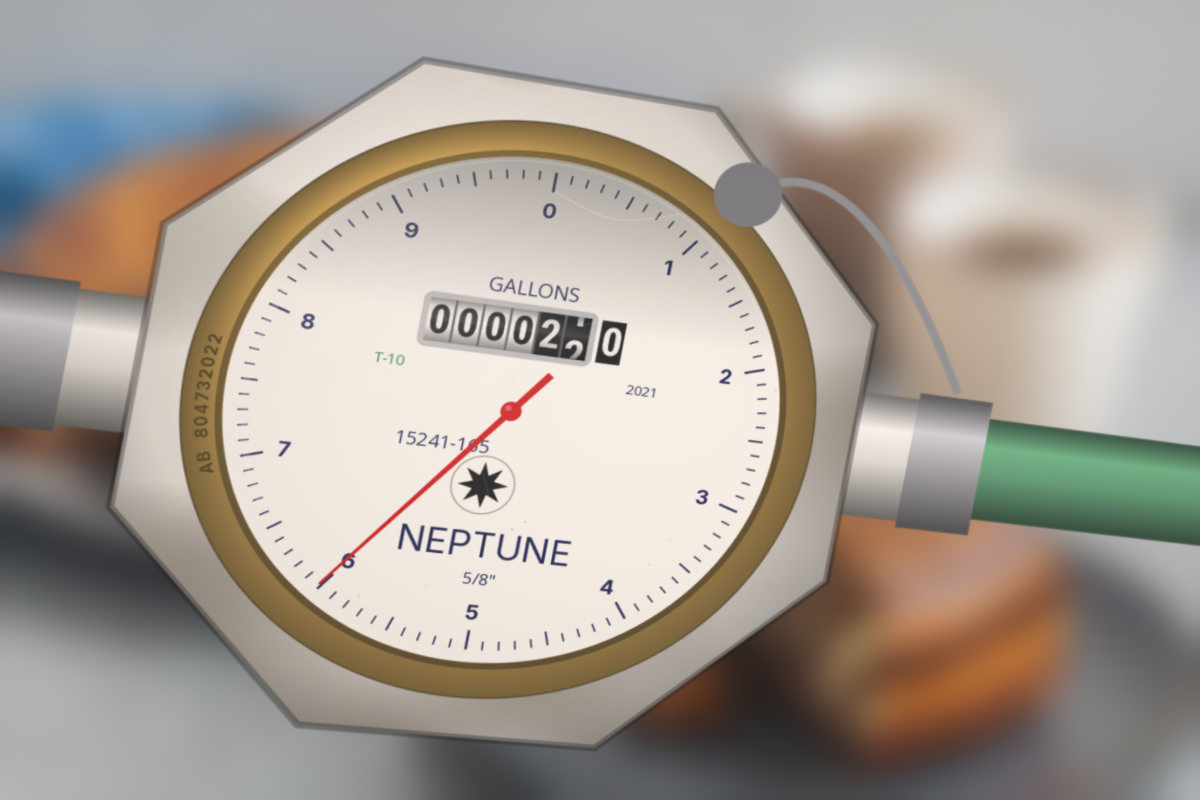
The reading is 216.0 gal
